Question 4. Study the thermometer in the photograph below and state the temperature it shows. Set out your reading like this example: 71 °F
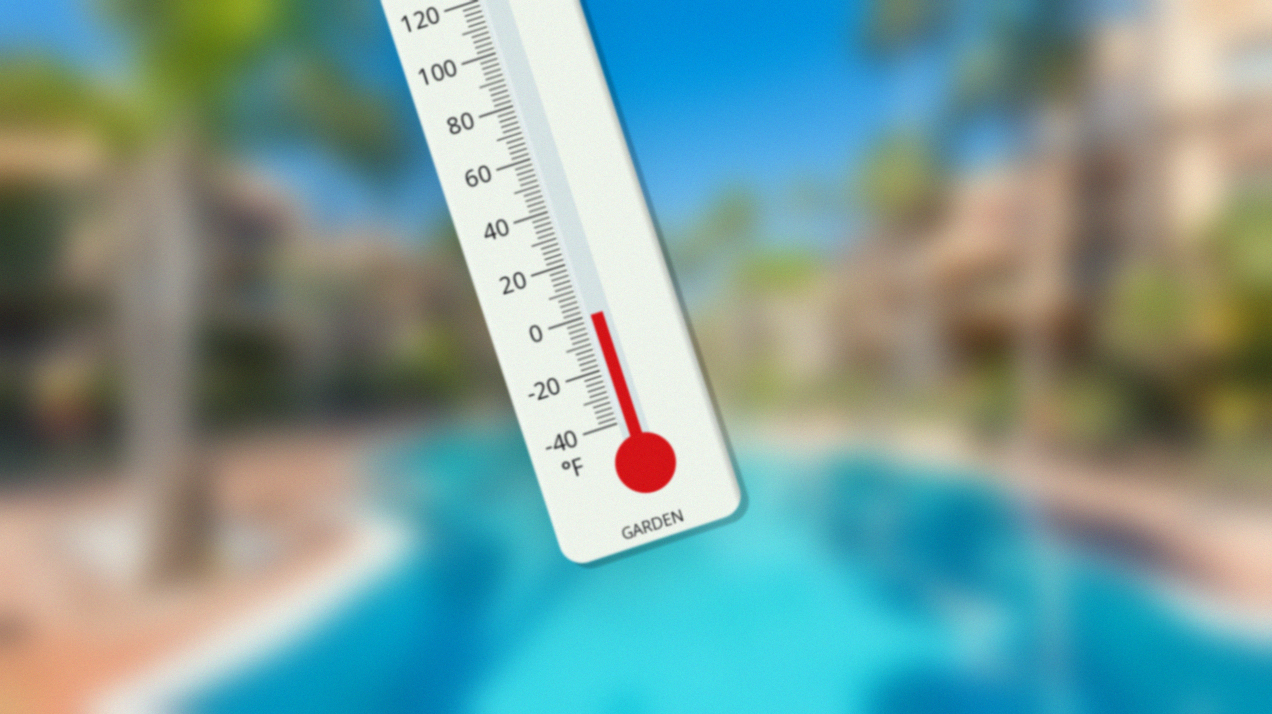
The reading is 0 °F
